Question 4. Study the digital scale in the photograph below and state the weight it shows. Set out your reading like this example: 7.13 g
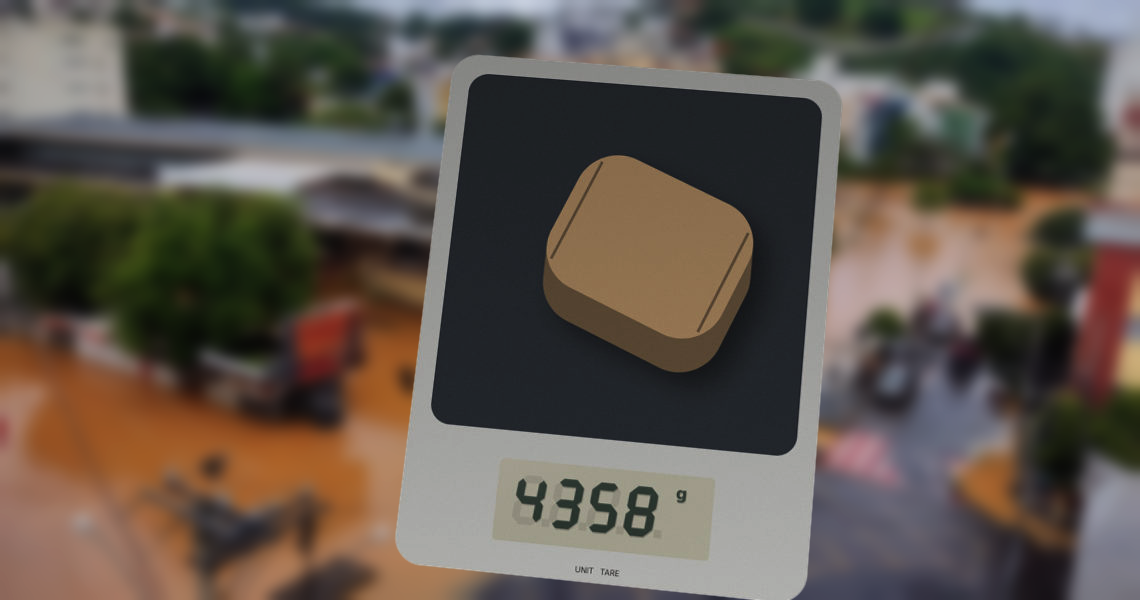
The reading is 4358 g
